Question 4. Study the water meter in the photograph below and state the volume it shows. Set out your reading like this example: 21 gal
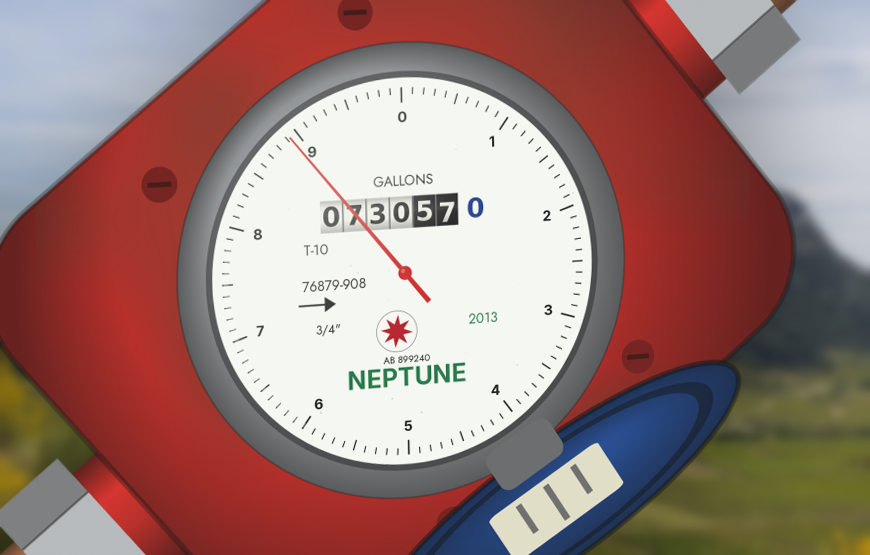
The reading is 730568.9 gal
